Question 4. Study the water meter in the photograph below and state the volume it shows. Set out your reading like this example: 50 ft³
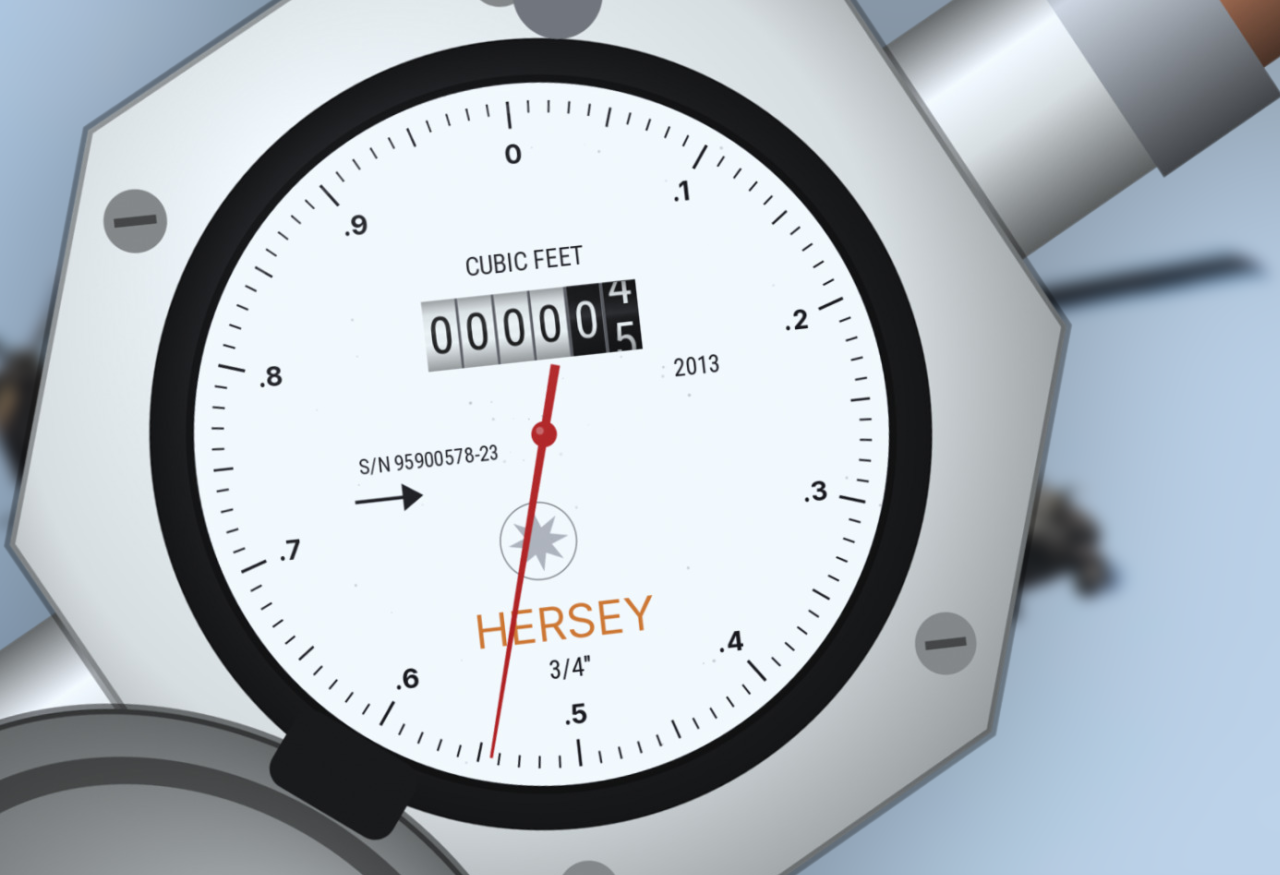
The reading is 4.54 ft³
